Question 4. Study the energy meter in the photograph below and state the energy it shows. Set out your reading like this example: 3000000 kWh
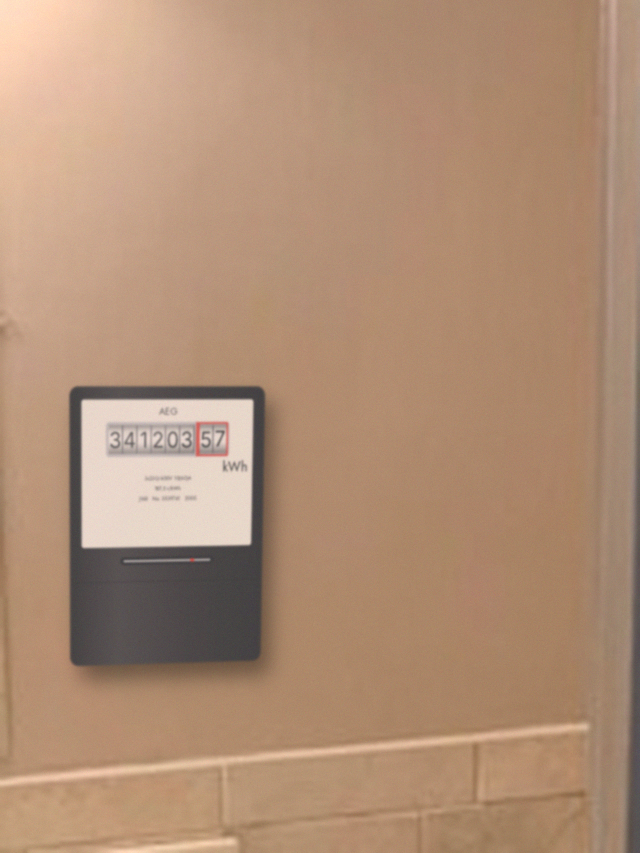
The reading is 341203.57 kWh
